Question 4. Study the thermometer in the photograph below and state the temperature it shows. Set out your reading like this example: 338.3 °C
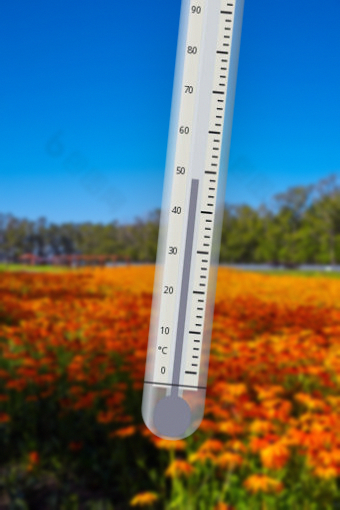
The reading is 48 °C
